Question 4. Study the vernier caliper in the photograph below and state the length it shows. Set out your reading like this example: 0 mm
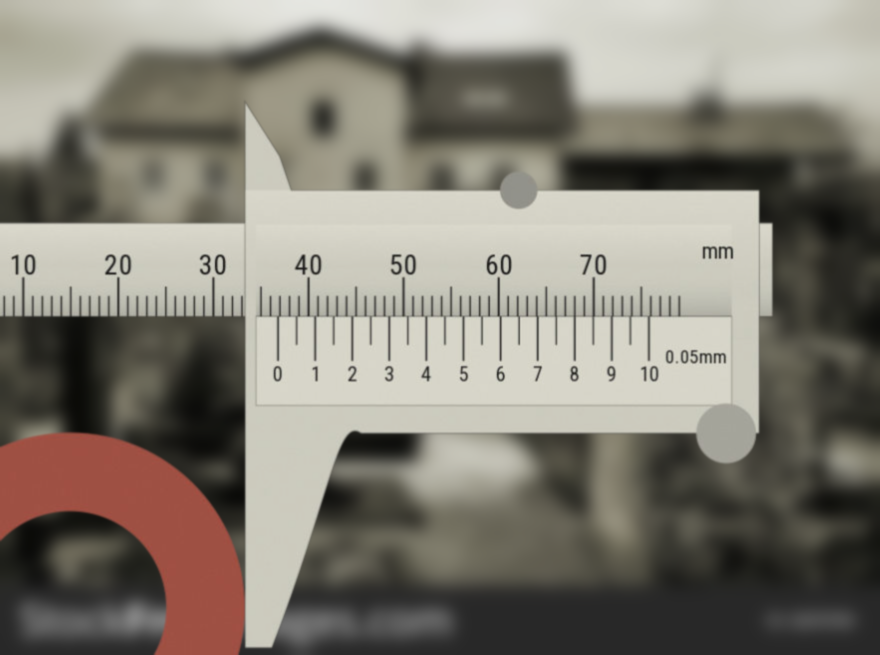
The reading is 36.8 mm
